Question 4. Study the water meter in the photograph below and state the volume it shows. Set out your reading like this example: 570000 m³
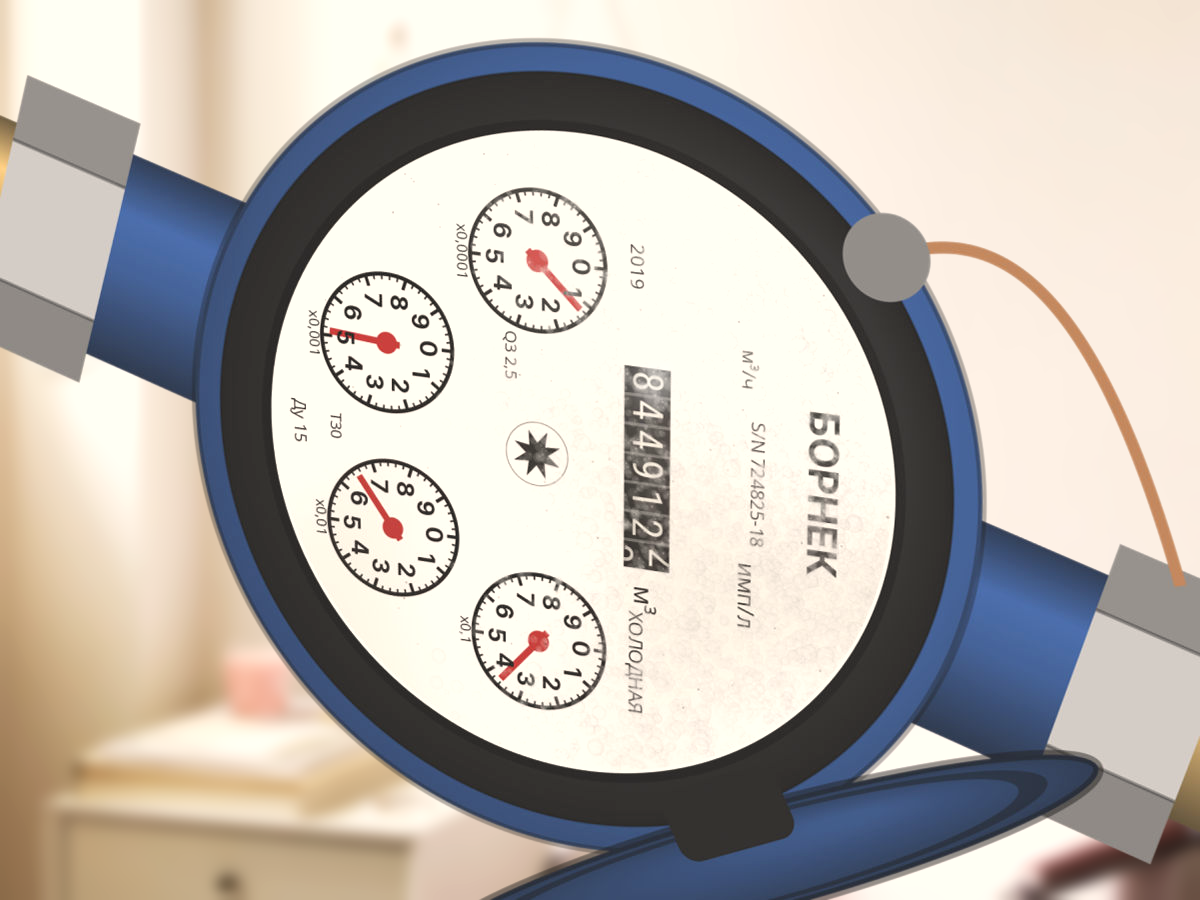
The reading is 8449122.3651 m³
